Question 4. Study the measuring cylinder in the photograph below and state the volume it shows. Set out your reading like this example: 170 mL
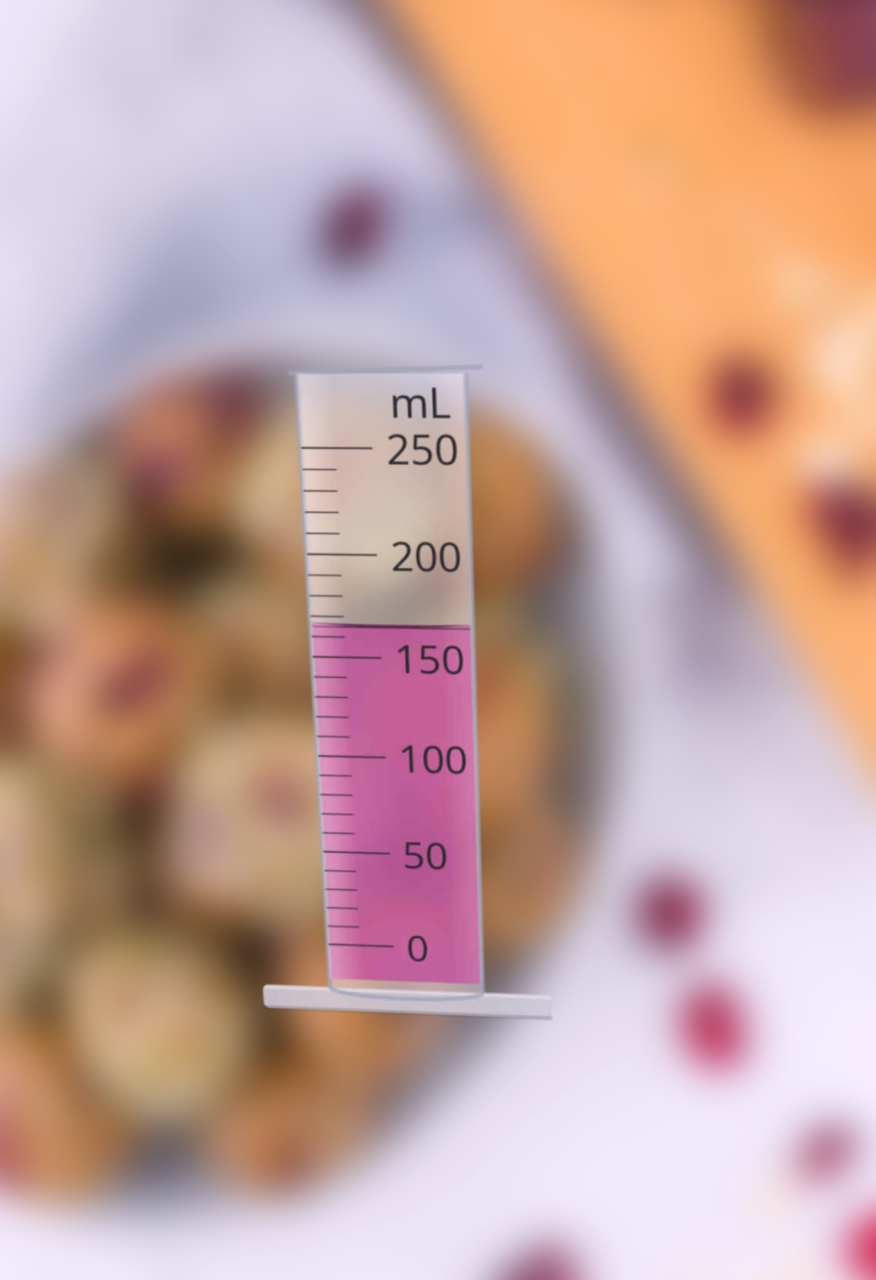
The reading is 165 mL
